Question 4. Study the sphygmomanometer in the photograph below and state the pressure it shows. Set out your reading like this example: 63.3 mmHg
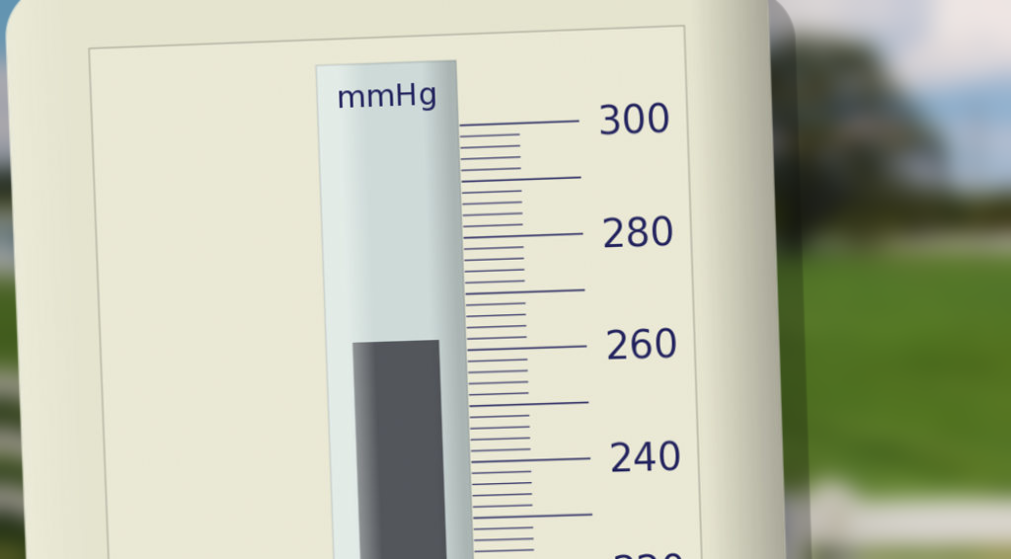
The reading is 262 mmHg
